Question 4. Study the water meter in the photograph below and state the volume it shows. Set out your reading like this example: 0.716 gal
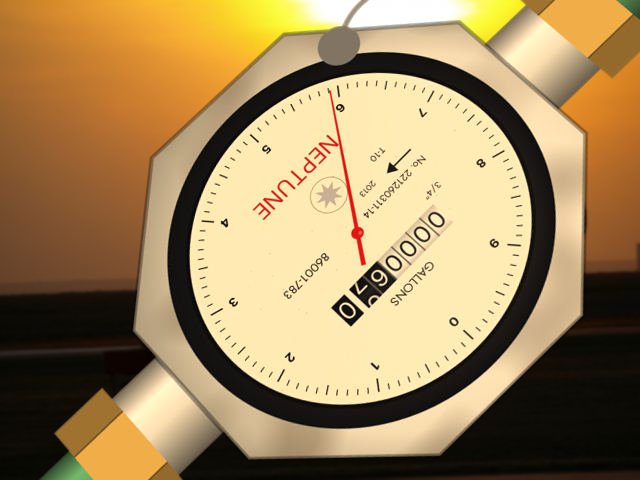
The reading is 665.9 gal
